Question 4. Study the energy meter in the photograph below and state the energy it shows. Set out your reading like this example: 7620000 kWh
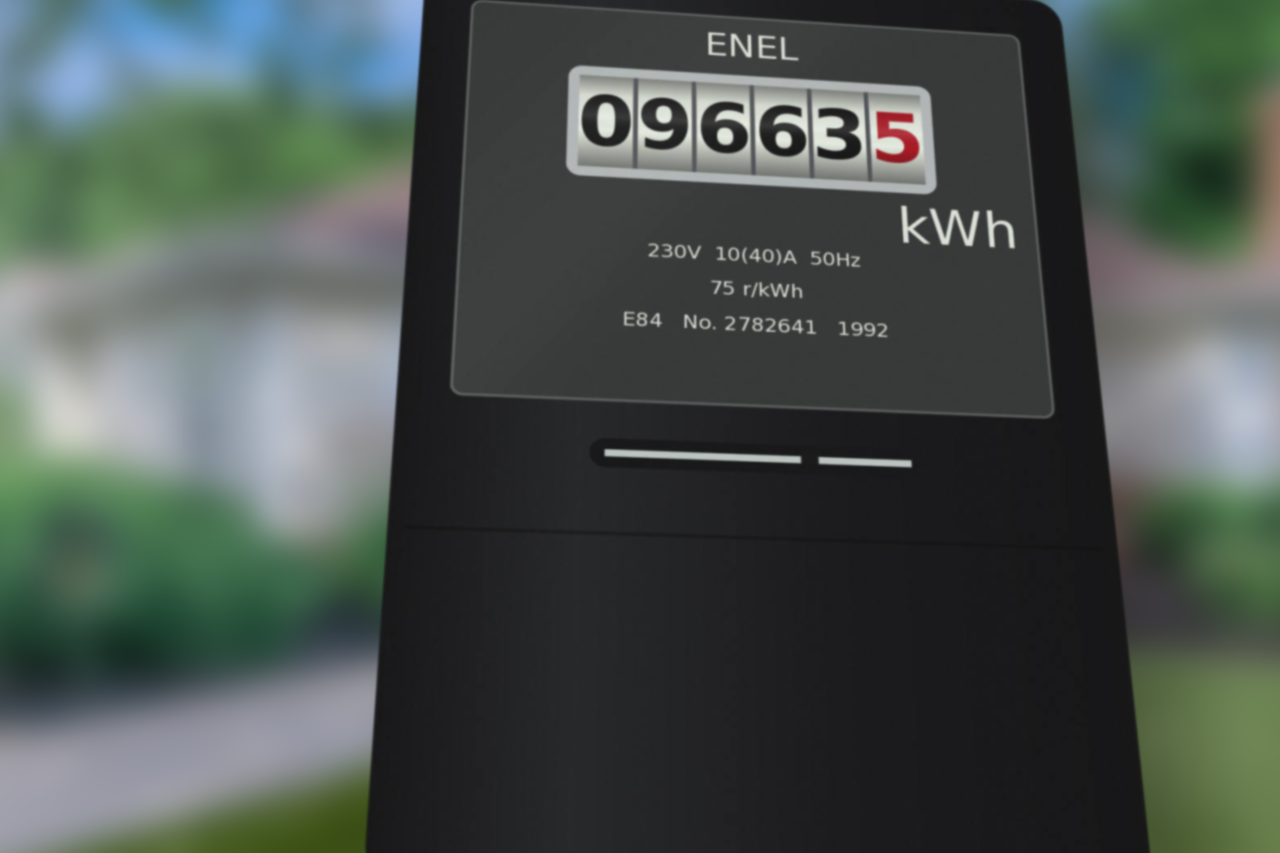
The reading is 9663.5 kWh
